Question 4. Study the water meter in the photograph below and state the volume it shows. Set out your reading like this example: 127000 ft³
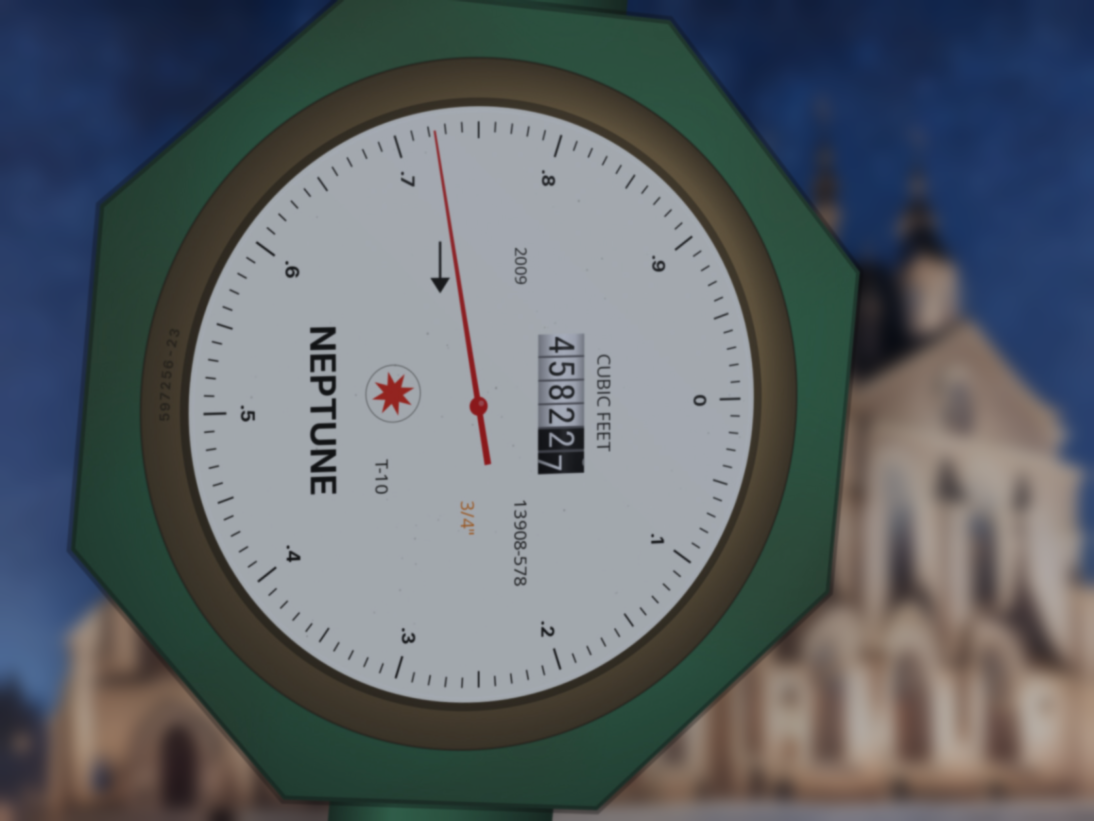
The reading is 458226.72 ft³
